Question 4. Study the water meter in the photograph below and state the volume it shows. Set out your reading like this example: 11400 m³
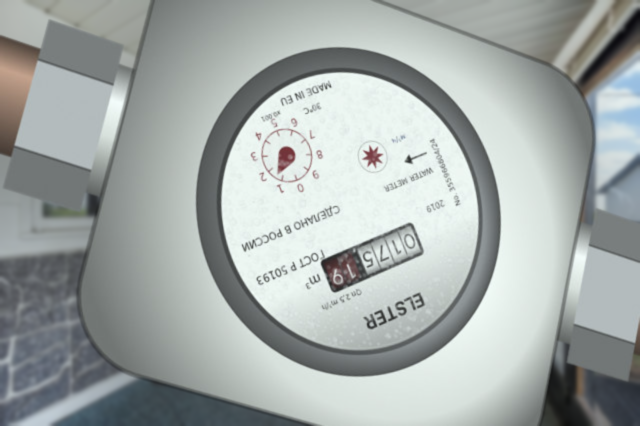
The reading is 175.191 m³
